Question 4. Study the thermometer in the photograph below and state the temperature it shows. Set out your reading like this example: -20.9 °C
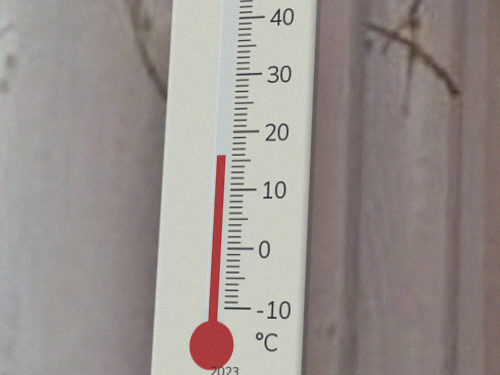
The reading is 16 °C
